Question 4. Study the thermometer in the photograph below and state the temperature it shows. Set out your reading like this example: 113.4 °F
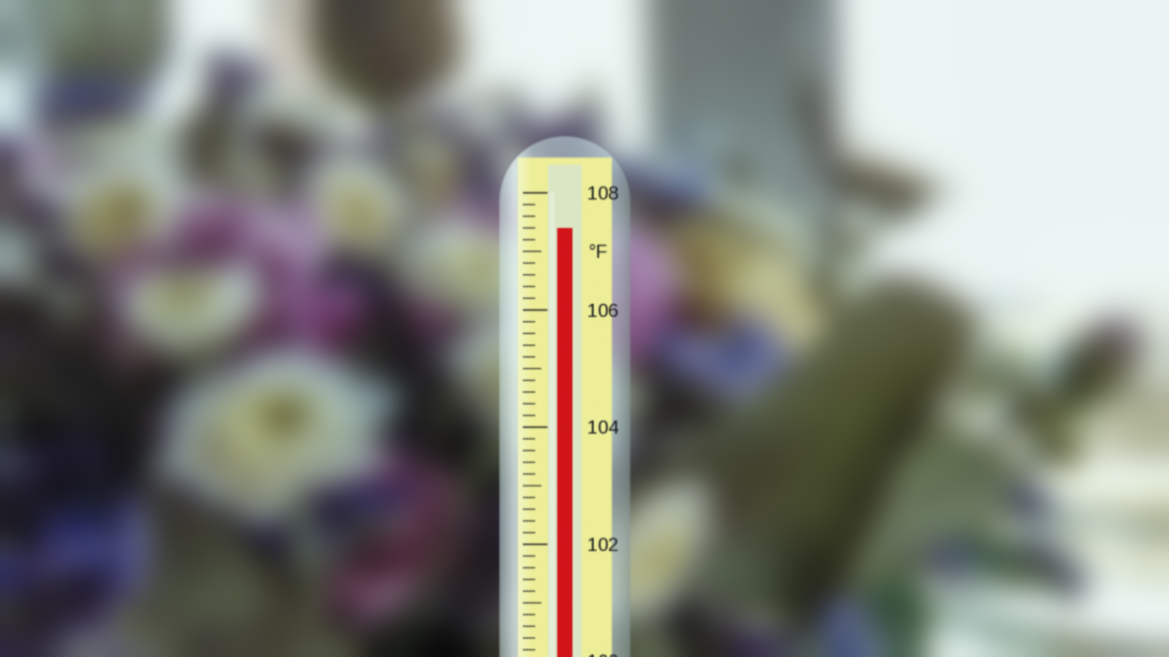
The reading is 107.4 °F
